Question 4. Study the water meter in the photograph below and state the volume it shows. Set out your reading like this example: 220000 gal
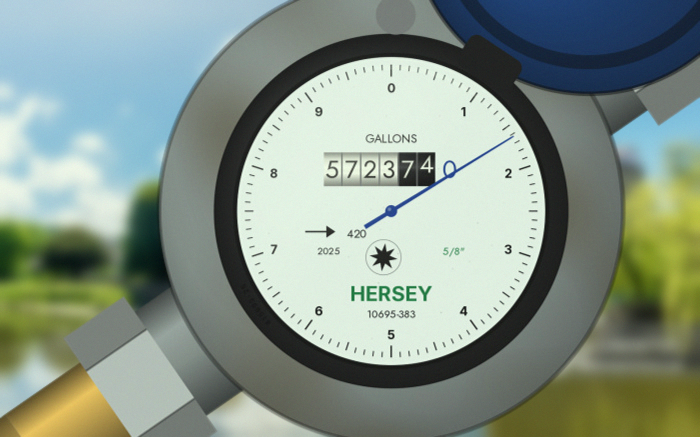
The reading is 5723741.6 gal
